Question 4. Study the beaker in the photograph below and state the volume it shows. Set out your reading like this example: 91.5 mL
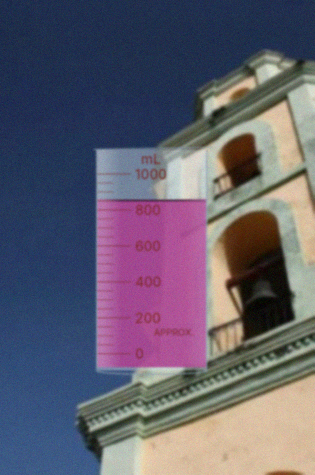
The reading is 850 mL
